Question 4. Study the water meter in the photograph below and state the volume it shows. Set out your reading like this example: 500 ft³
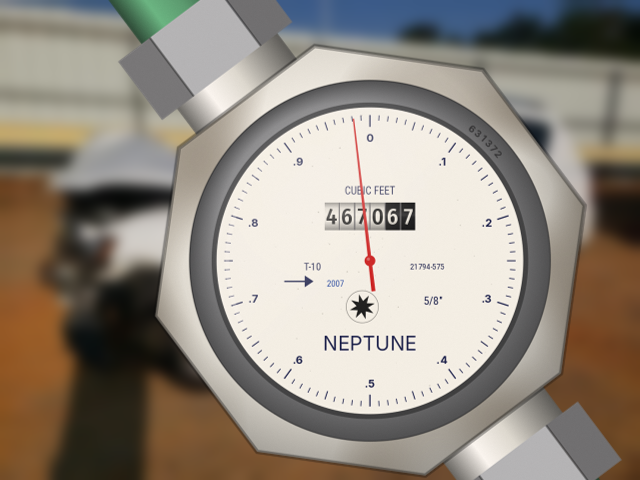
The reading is 467066.98 ft³
